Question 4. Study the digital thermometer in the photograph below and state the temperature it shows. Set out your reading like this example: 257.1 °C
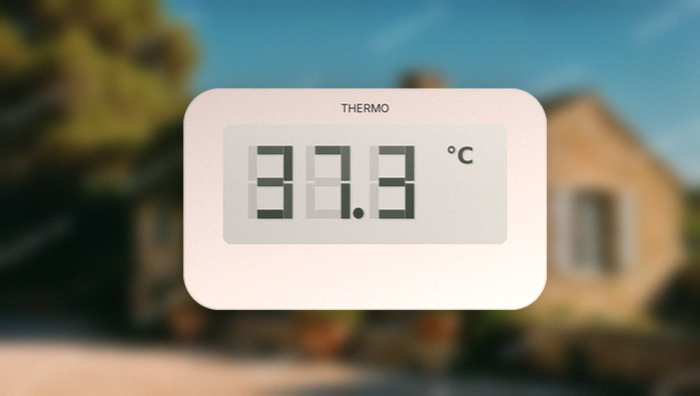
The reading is 37.3 °C
